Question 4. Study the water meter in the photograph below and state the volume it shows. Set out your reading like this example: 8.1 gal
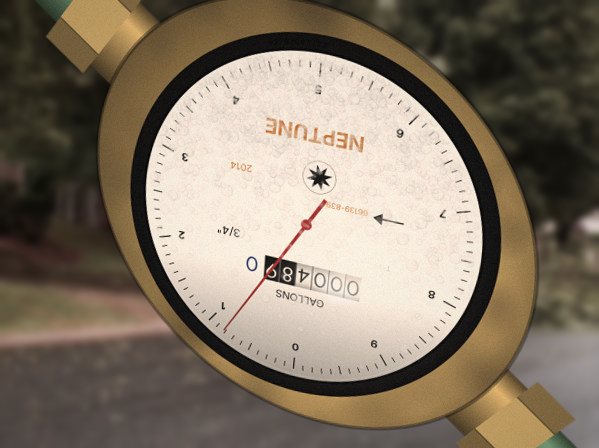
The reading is 4890.8 gal
